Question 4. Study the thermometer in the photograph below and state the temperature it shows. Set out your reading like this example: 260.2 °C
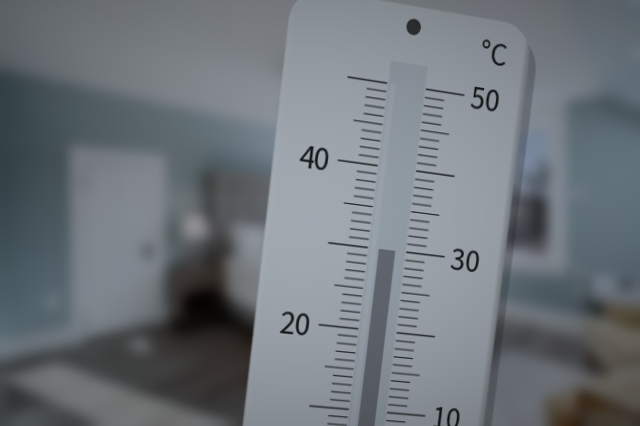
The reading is 30 °C
